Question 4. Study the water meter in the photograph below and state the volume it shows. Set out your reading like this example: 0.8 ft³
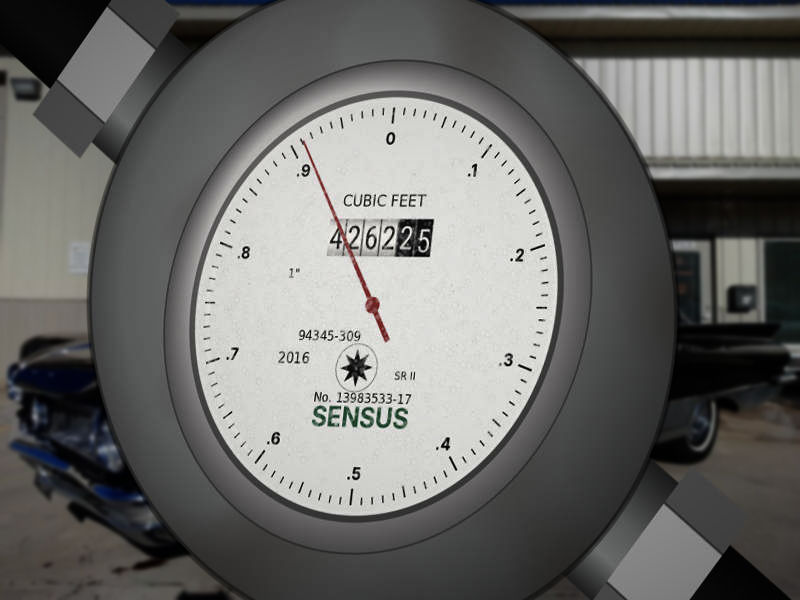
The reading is 426224.91 ft³
